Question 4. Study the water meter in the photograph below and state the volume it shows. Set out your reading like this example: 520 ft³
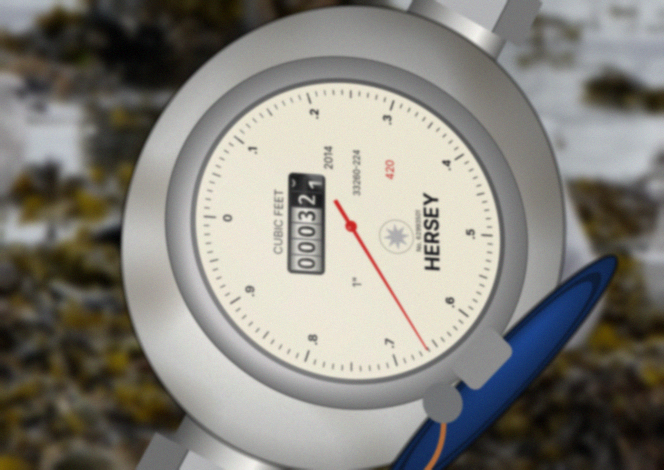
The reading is 320.66 ft³
